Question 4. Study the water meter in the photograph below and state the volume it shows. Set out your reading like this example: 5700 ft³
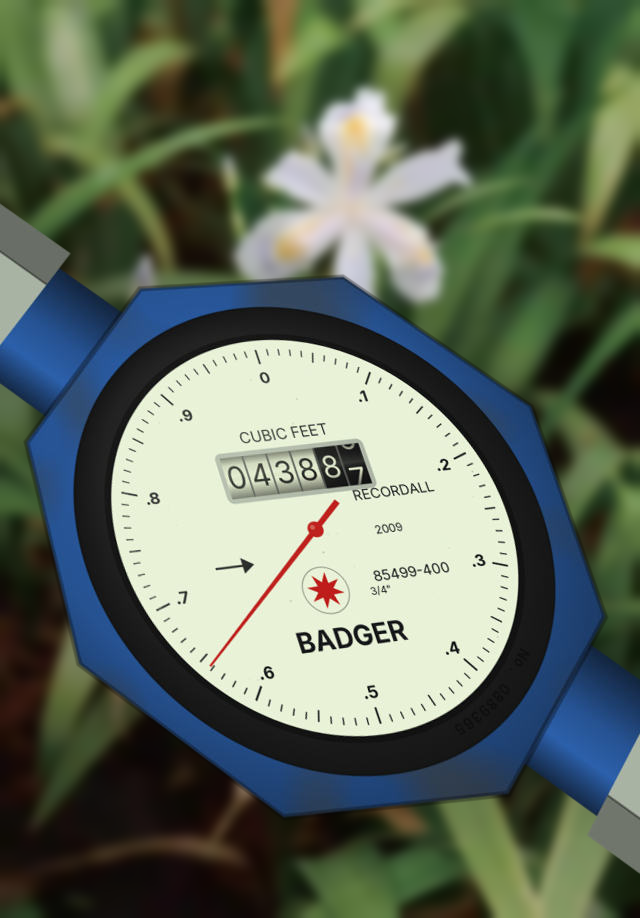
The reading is 43886.64 ft³
